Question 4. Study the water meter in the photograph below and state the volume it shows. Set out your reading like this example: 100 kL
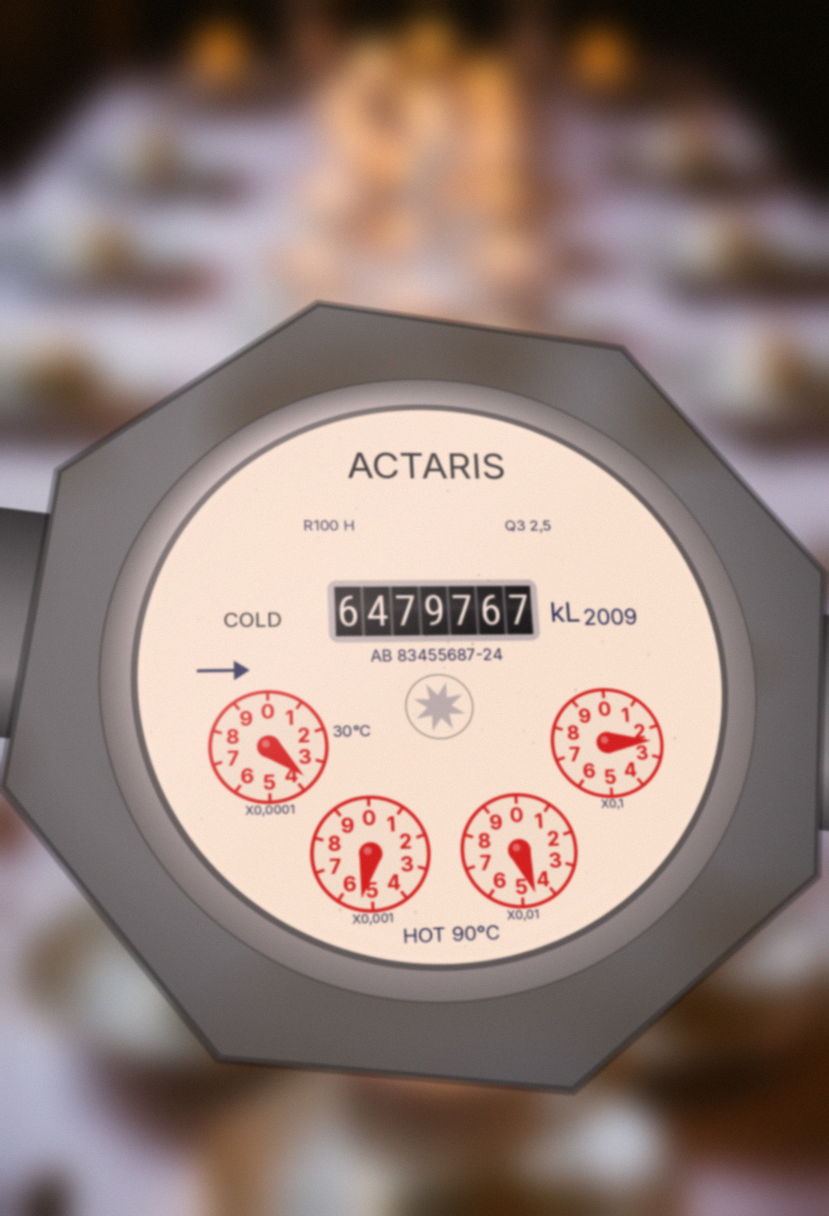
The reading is 6479767.2453 kL
